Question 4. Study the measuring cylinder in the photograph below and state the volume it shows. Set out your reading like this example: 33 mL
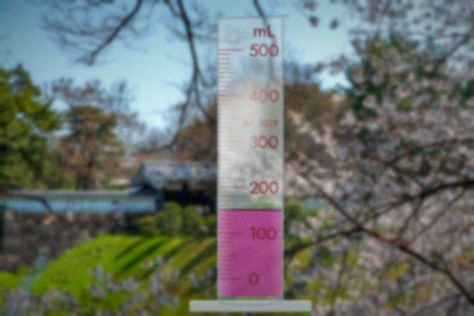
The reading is 150 mL
